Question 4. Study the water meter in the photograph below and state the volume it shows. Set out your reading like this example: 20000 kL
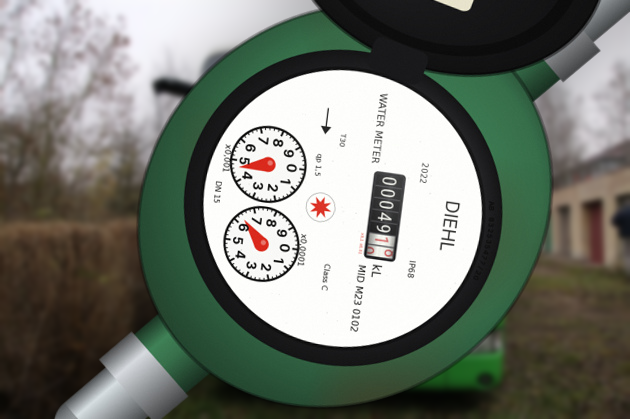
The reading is 49.1846 kL
